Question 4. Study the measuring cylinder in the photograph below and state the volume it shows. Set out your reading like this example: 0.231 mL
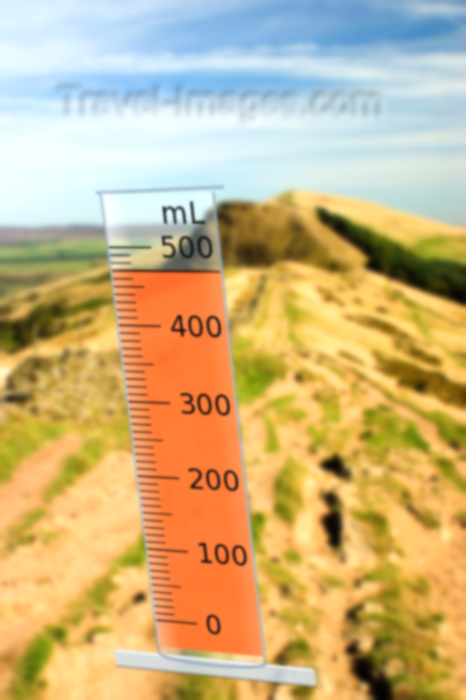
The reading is 470 mL
